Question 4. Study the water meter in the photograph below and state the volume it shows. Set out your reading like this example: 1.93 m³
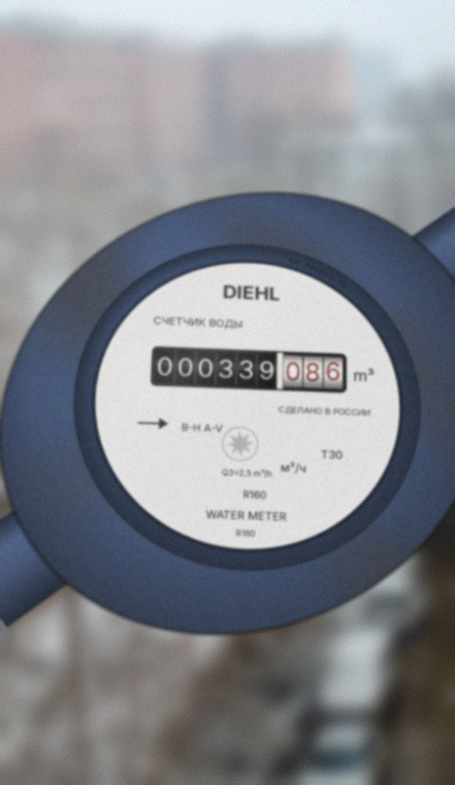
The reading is 339.086 m³
